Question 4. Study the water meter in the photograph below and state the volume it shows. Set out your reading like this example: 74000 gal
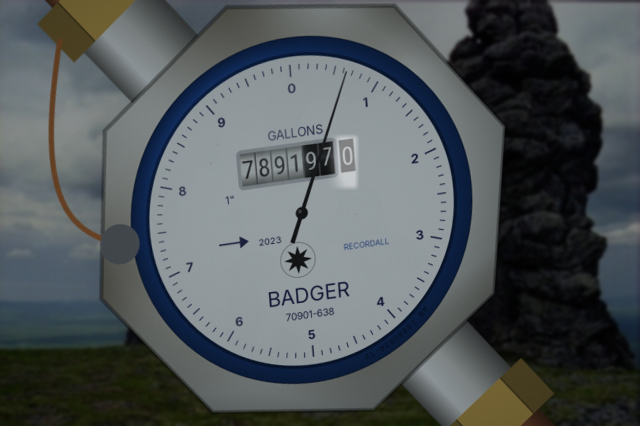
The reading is 7891970.6 gal
